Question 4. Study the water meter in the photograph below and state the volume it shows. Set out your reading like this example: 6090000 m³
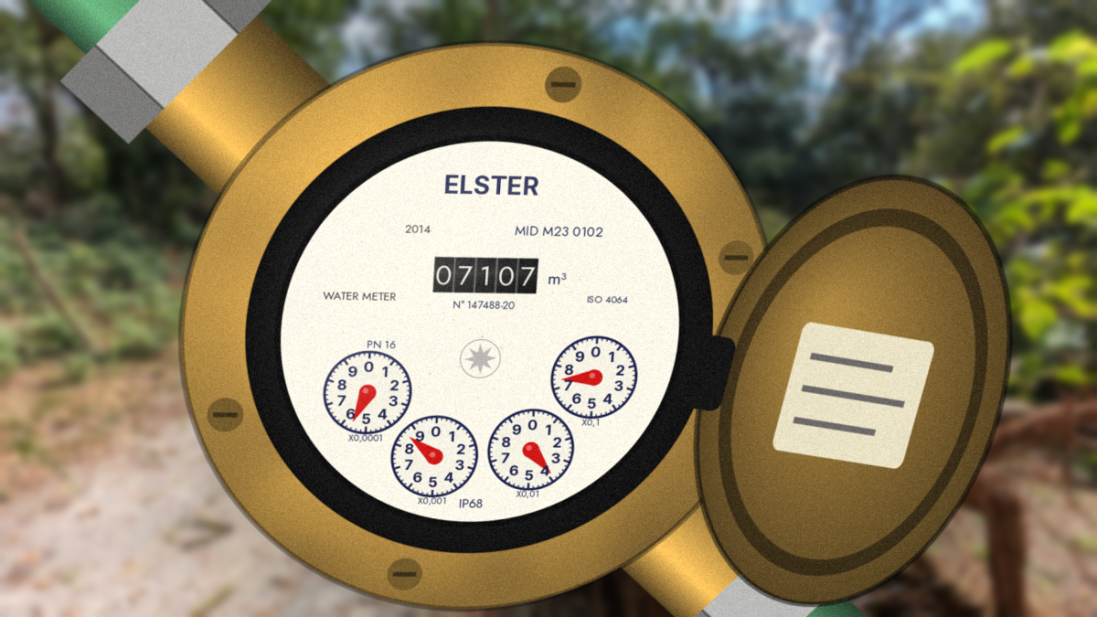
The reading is 7107.7385 m³
